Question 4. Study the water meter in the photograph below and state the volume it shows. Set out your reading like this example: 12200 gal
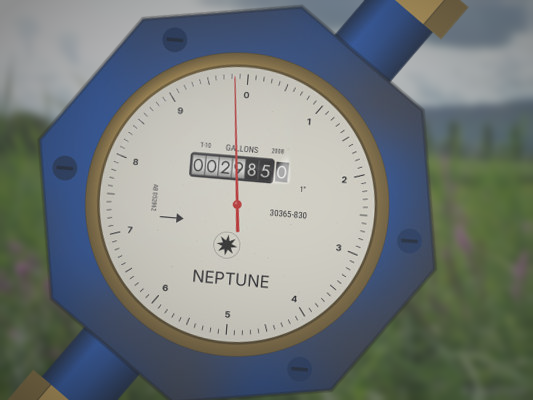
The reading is 29849.8 gal
